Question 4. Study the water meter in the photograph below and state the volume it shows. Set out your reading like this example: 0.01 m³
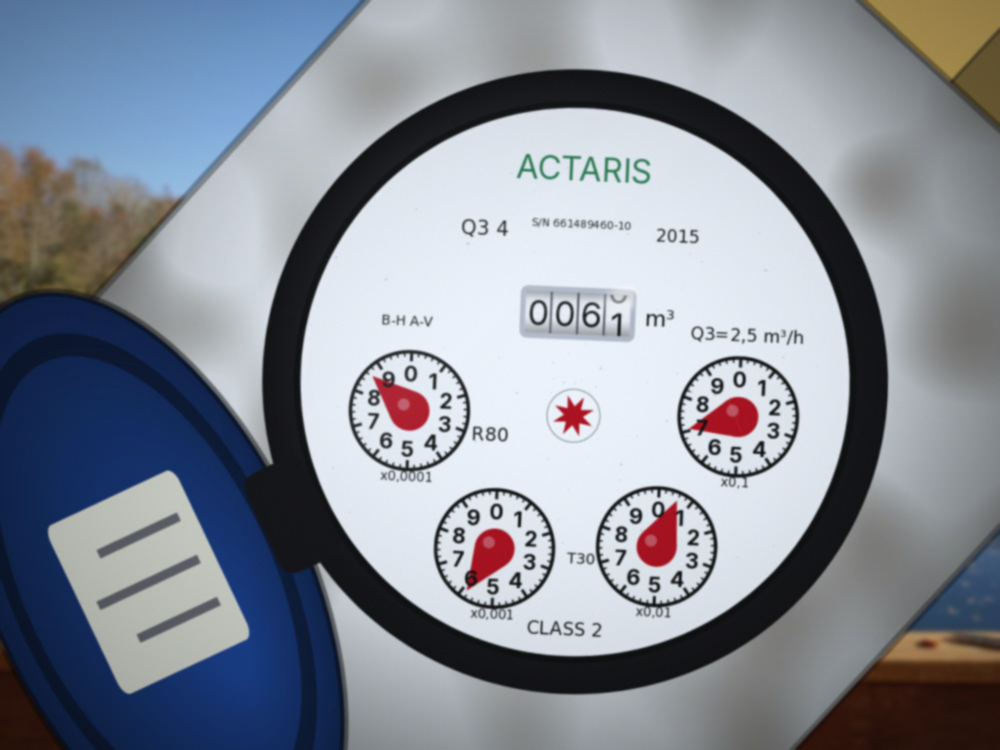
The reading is 60.7058 m³
